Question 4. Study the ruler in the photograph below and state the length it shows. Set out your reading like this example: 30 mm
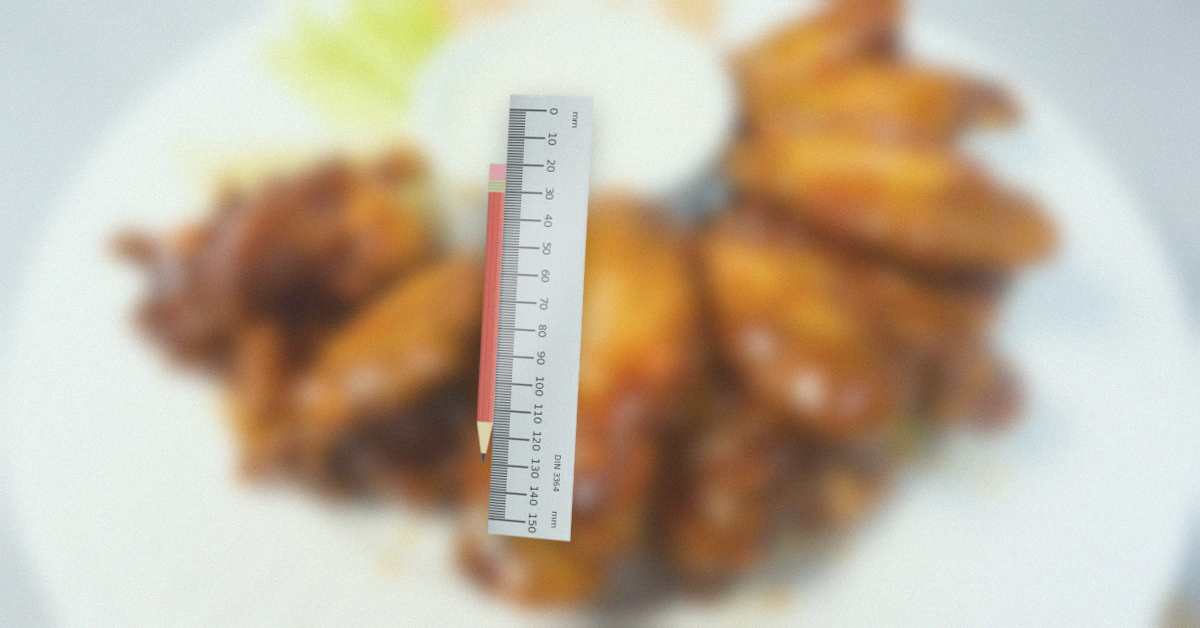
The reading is 110 mm
